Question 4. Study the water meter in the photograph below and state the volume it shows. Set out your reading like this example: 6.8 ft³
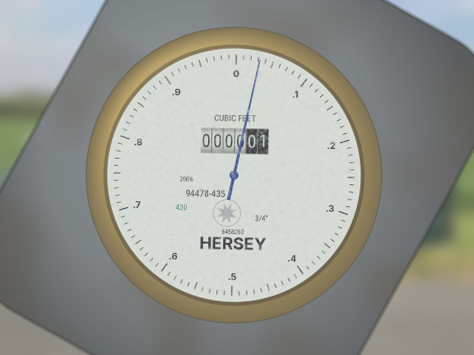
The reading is 1.03 ft³
